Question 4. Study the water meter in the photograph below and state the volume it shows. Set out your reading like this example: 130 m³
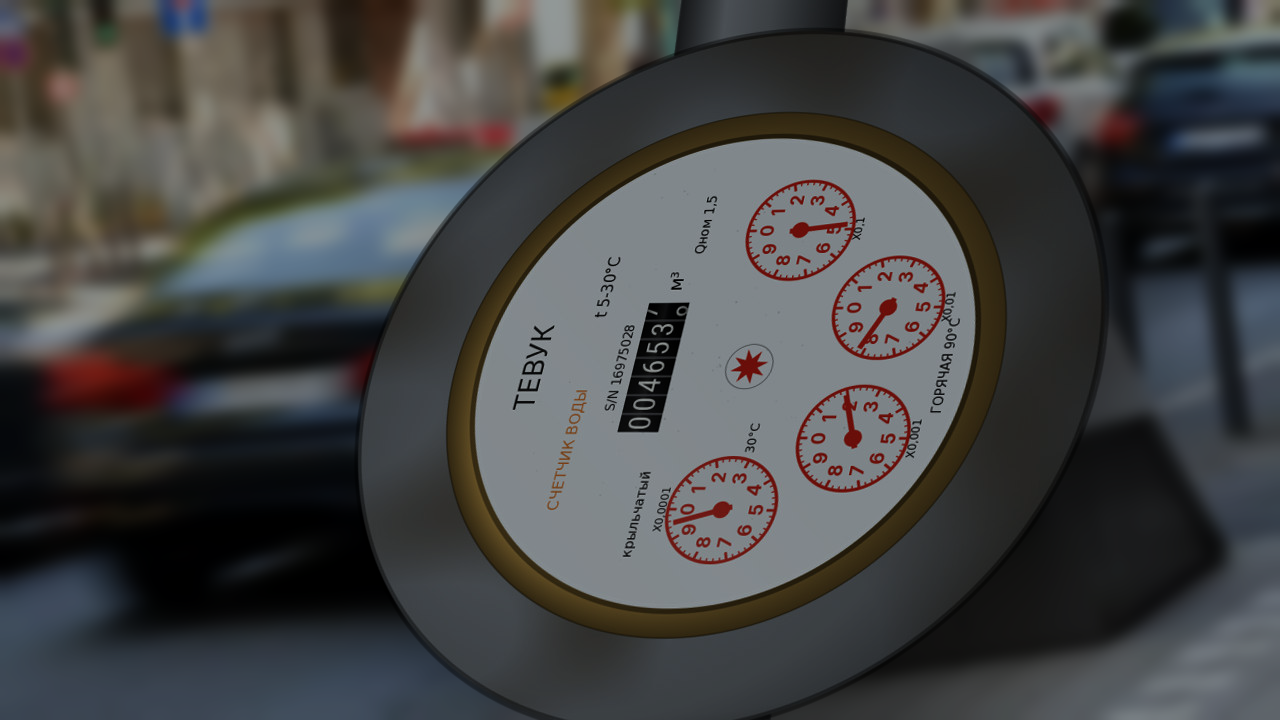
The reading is 46537.4819 m³
